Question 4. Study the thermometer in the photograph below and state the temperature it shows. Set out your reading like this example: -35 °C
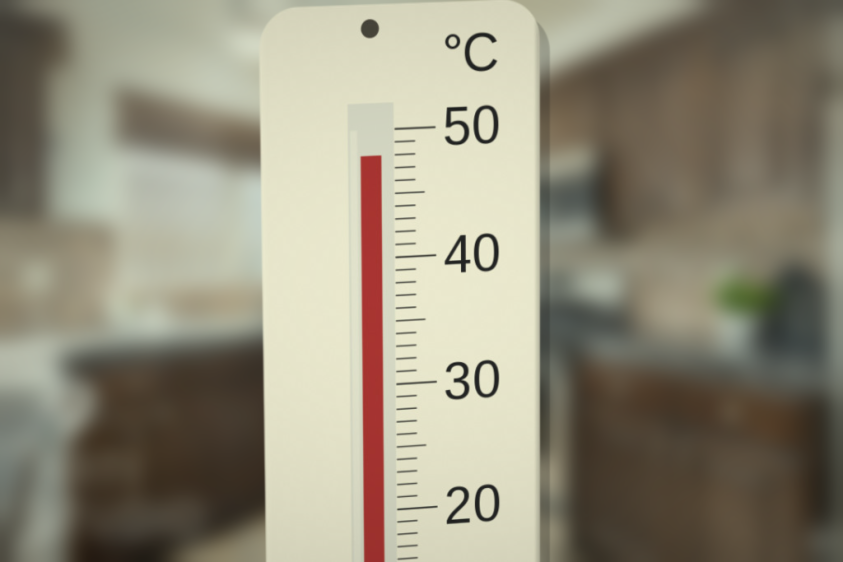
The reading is 48 °C
